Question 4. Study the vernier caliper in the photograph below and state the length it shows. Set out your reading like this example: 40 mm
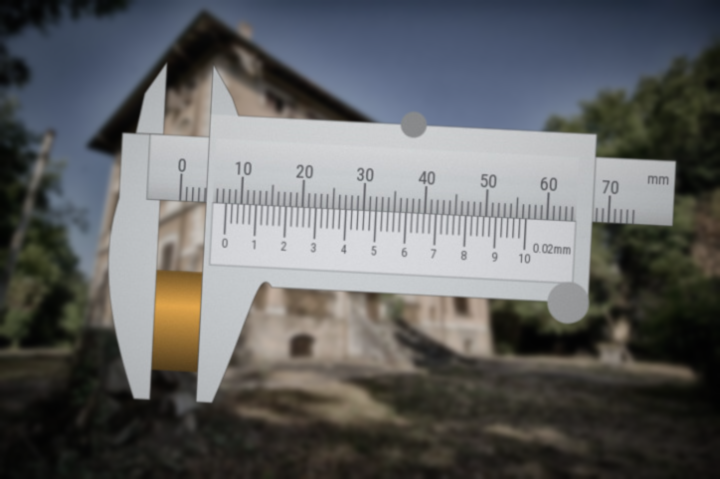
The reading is 7.5 mm
